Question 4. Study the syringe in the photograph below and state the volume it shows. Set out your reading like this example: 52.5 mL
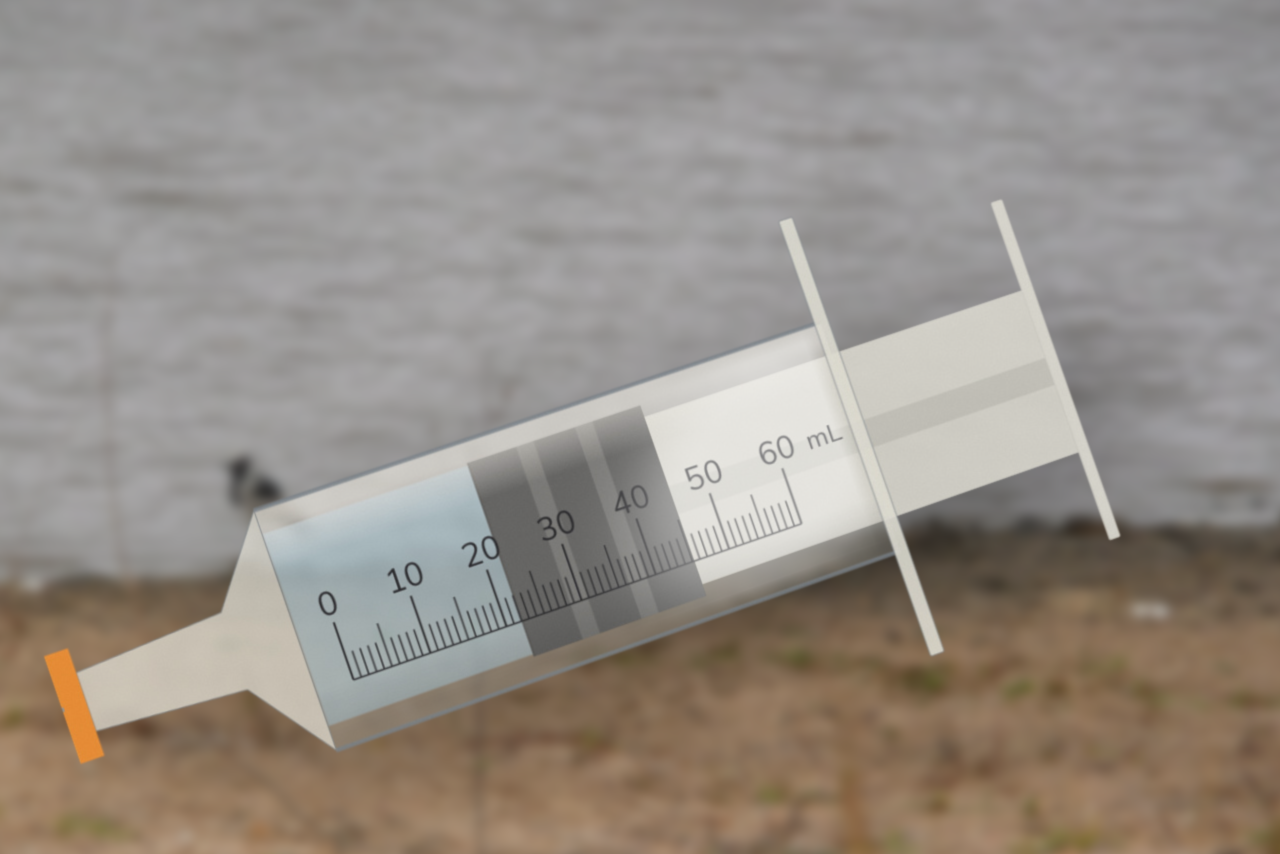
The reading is 22 mL
